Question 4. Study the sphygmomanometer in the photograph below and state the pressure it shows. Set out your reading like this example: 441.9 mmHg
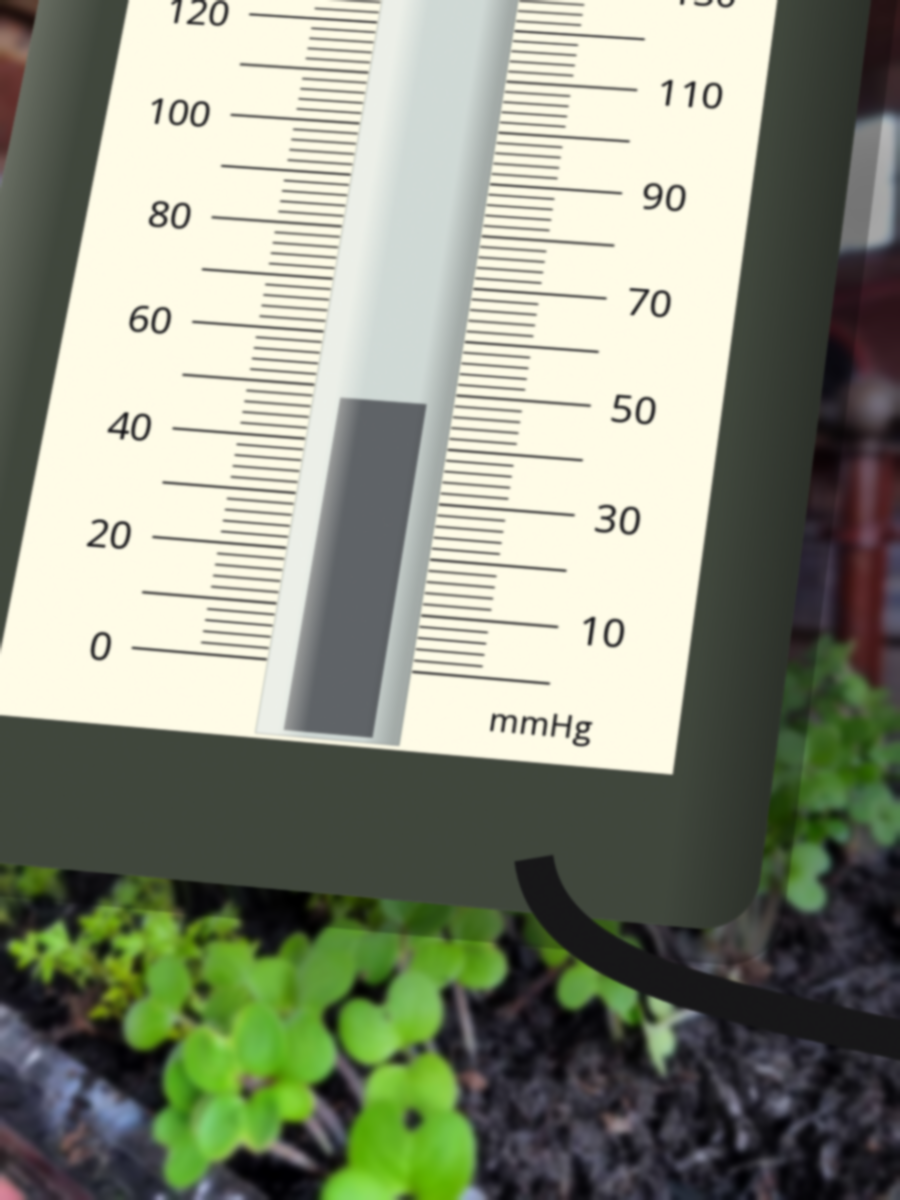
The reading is 48 mmHg
